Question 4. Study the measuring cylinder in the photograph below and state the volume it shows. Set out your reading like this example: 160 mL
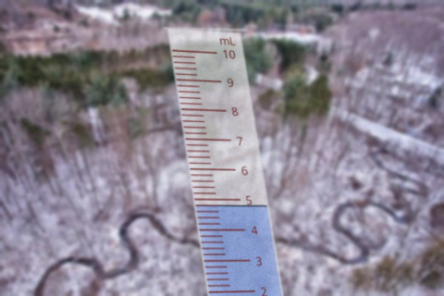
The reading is 4.8 mL
